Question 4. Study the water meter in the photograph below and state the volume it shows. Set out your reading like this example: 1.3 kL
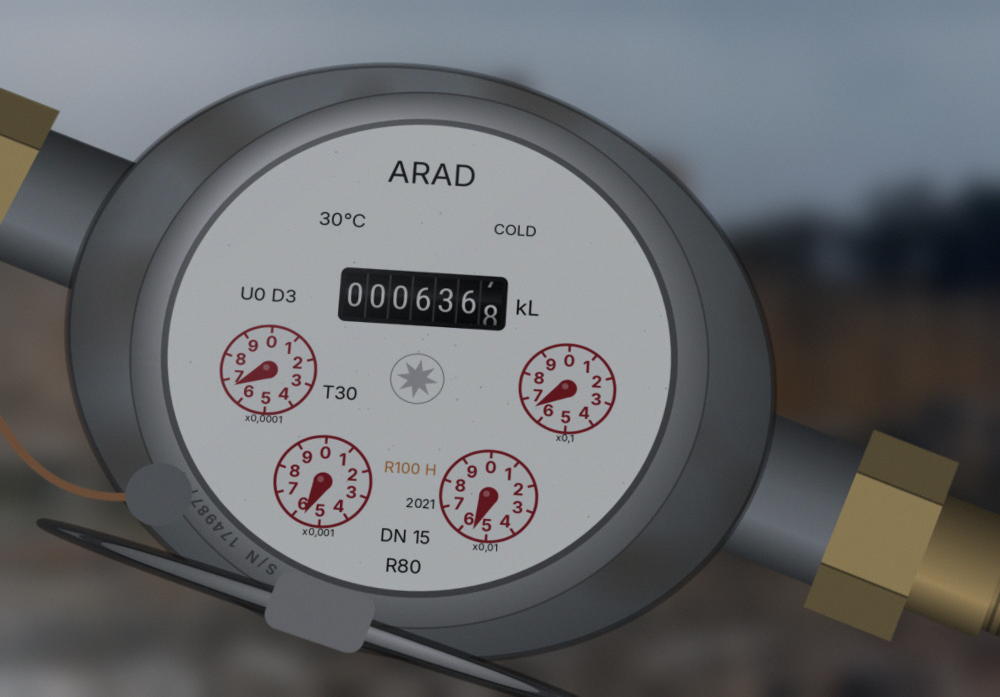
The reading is 6367.6556 kL
